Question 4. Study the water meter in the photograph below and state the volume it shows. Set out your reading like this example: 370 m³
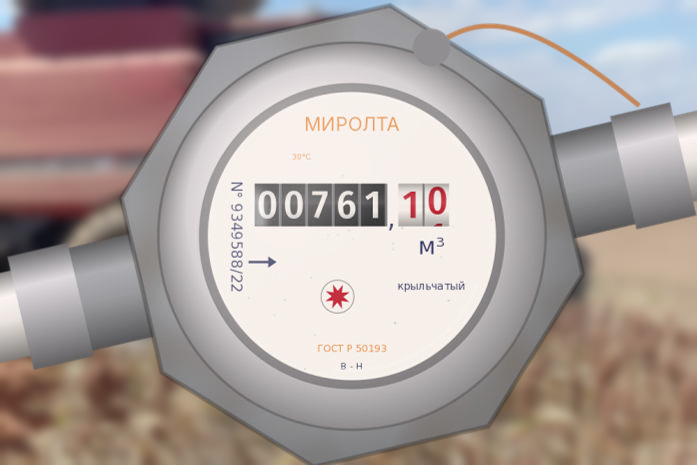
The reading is 761.10 m³
